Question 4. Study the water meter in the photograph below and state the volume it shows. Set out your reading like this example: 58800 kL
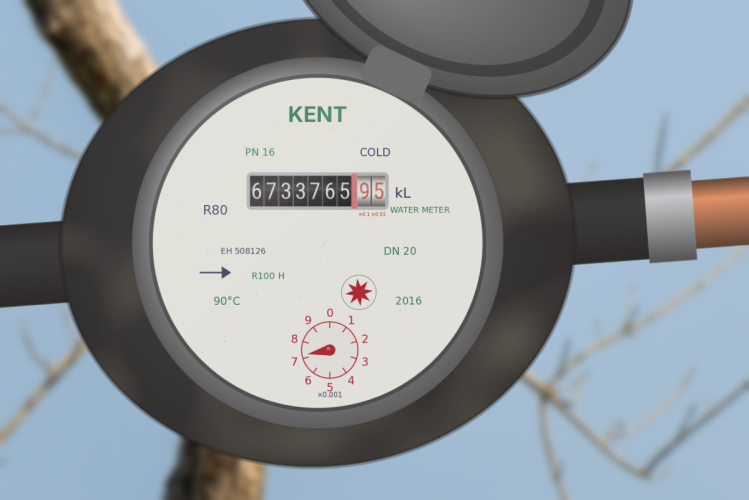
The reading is 6733765.957 kL
